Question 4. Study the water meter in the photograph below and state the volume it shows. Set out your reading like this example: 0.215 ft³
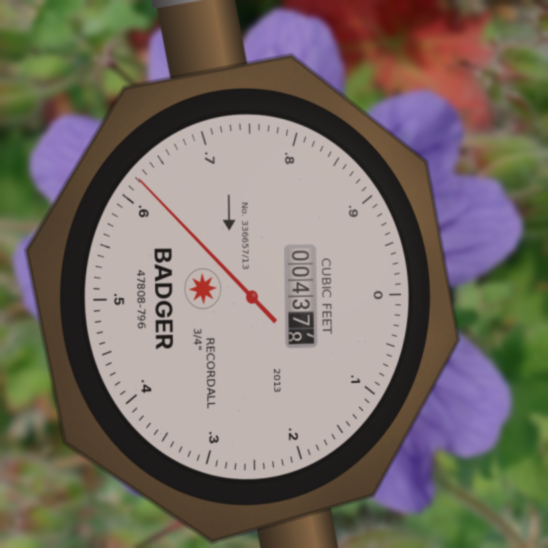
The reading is 4377.62 ft³
